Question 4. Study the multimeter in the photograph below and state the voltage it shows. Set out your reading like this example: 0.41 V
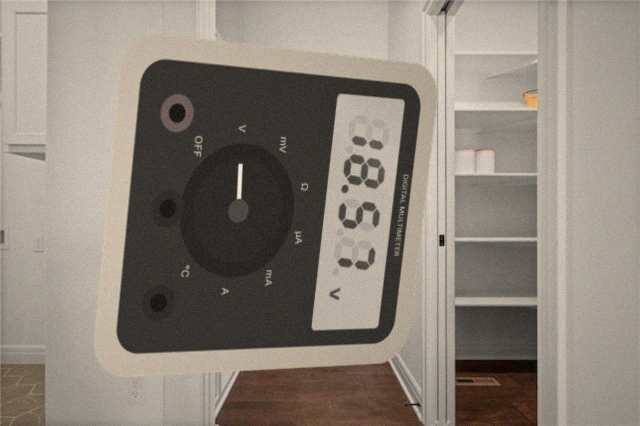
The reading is 18.57 V
